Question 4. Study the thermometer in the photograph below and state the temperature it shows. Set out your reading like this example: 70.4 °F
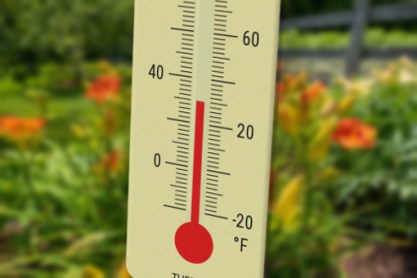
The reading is 30 °F
